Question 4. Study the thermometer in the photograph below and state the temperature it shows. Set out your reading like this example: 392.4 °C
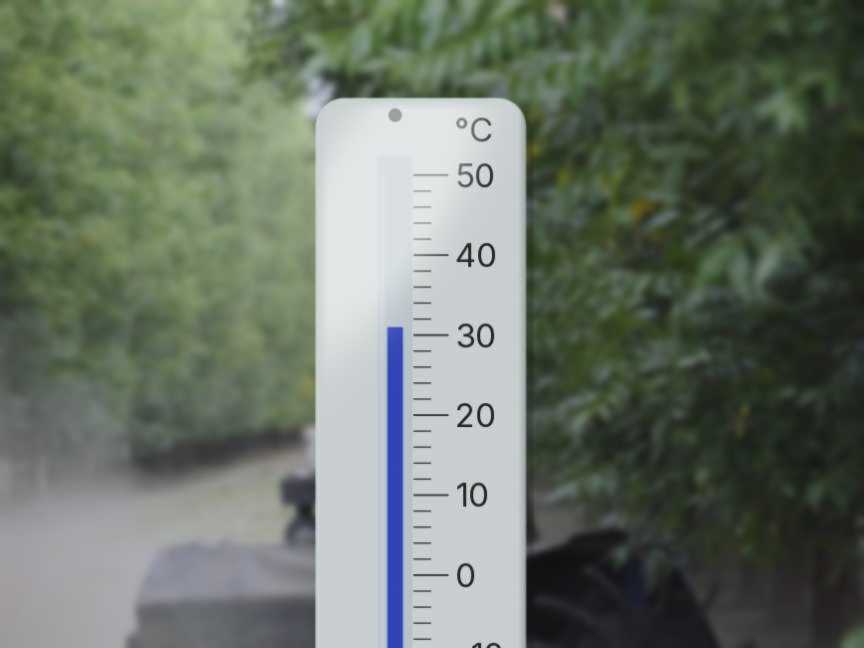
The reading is 31 °C
